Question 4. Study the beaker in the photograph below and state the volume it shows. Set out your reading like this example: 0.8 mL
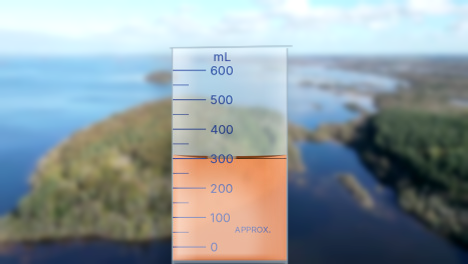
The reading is 300 mL
